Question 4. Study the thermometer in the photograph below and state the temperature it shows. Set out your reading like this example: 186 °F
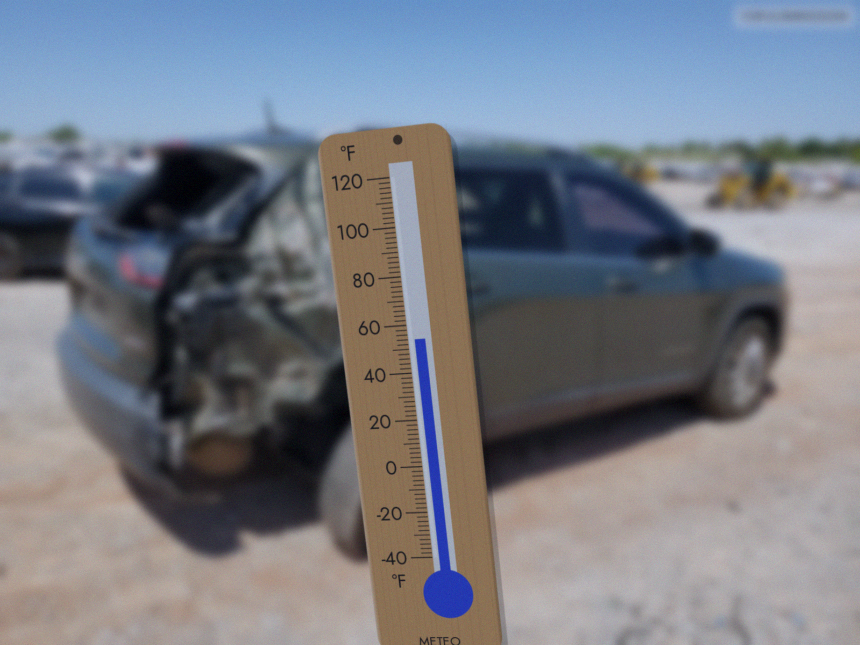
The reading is 54 °F
